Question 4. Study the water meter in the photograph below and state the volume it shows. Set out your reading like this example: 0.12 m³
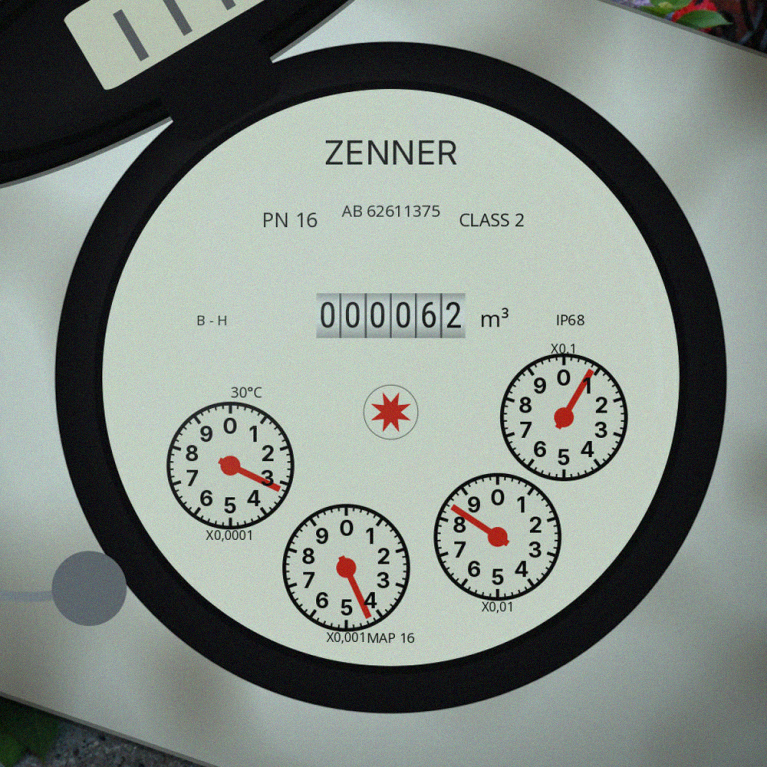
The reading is 62.0843 m³
